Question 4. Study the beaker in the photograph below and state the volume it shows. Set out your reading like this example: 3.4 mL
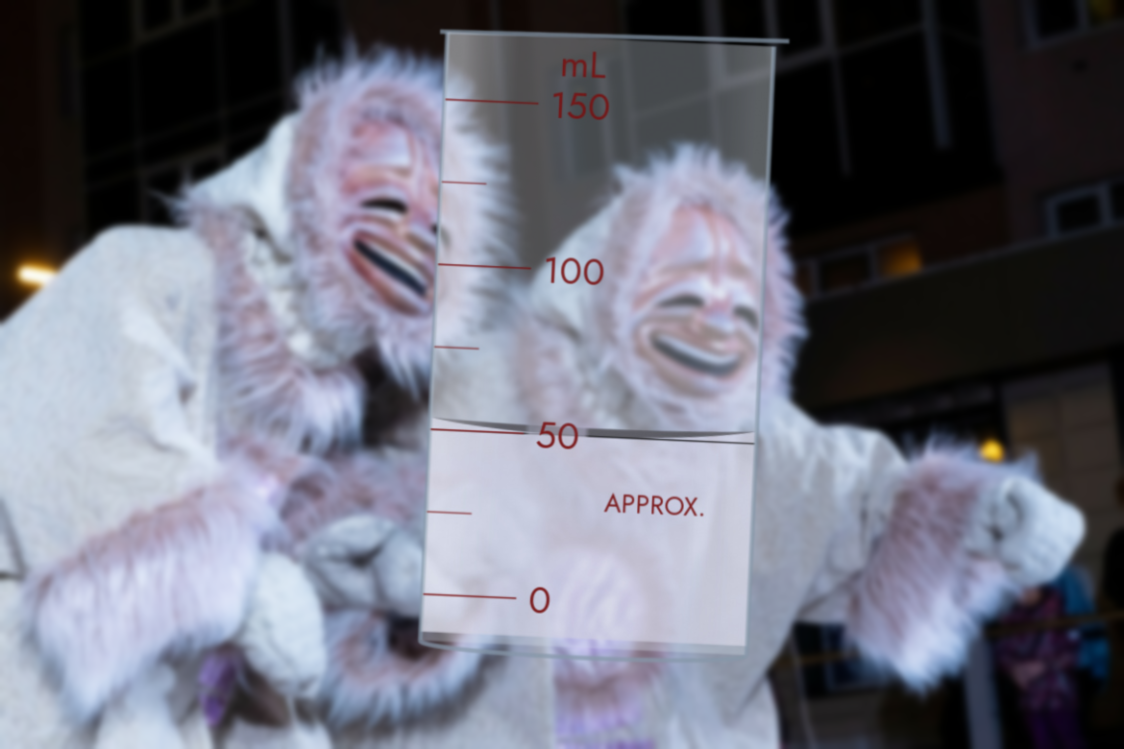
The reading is 50 mL
